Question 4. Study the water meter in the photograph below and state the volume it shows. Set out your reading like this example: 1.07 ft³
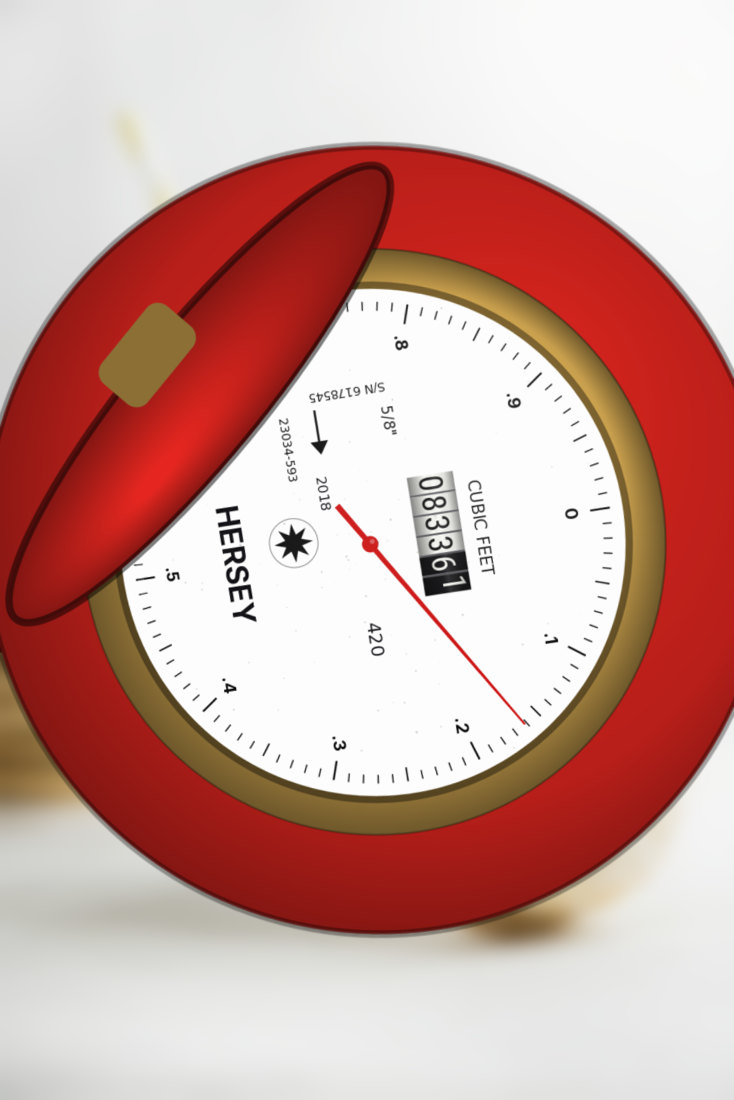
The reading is 83361.16 ft³
